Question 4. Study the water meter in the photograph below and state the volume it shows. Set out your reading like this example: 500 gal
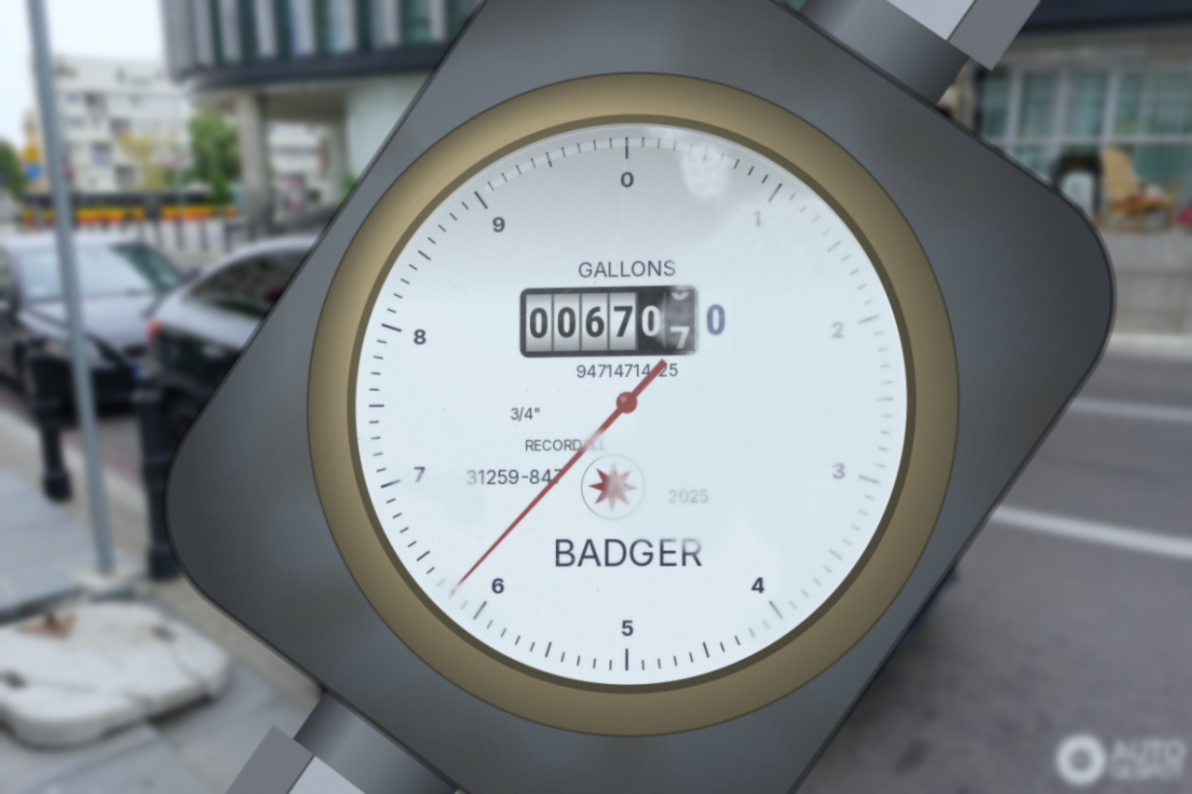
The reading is 67066.2 gal
